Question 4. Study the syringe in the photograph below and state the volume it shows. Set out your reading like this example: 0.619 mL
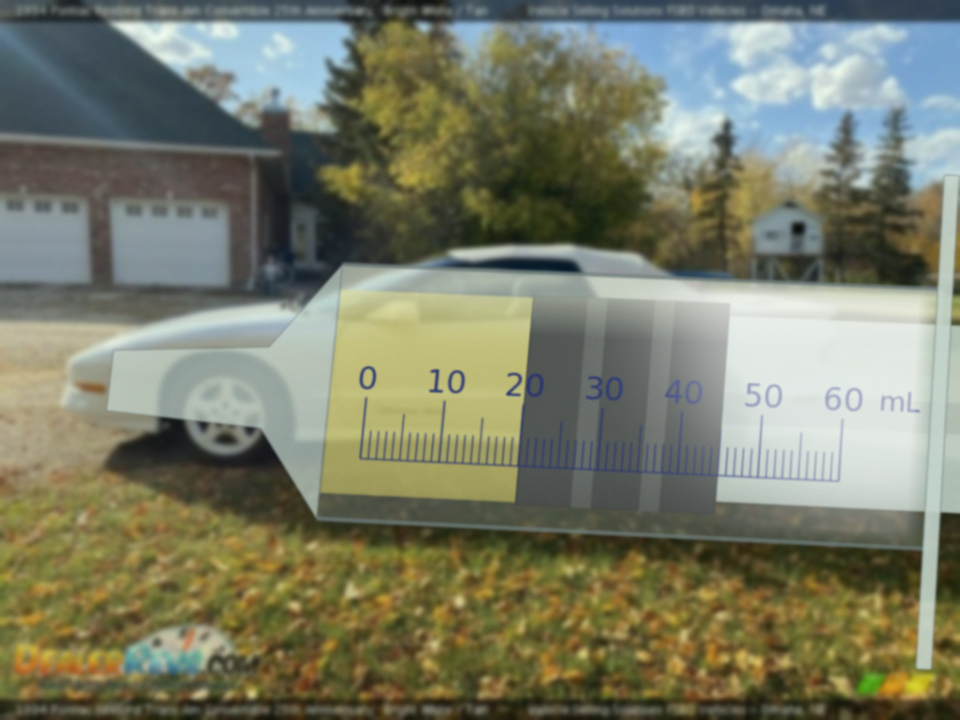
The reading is 20 mL
